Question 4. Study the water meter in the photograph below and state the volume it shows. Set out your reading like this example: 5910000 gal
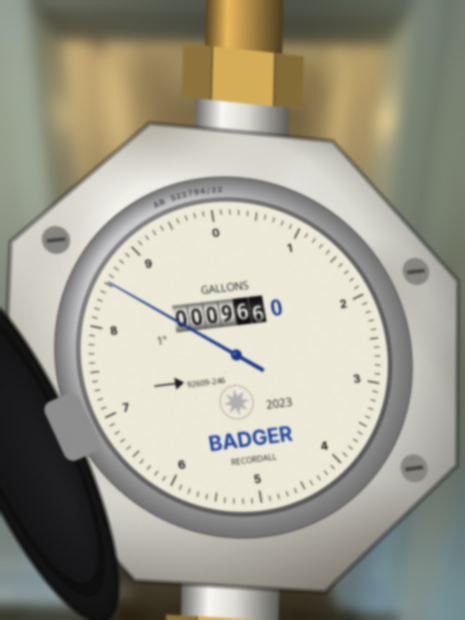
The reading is 9658.5 gal
